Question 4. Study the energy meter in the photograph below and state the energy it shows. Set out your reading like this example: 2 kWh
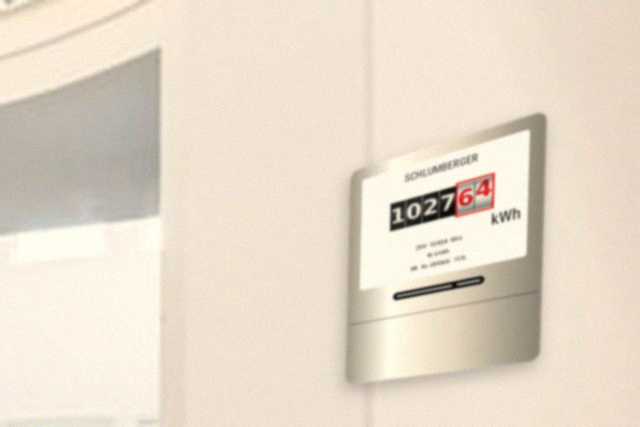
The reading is 1027.64 kWh
